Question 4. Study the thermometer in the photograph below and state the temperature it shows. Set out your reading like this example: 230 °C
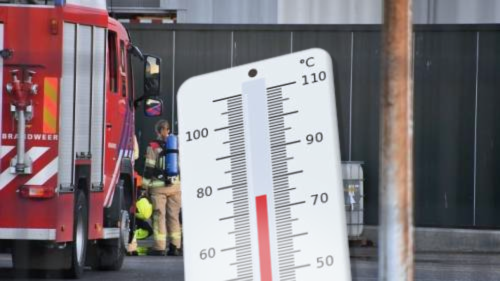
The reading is 75 °C
